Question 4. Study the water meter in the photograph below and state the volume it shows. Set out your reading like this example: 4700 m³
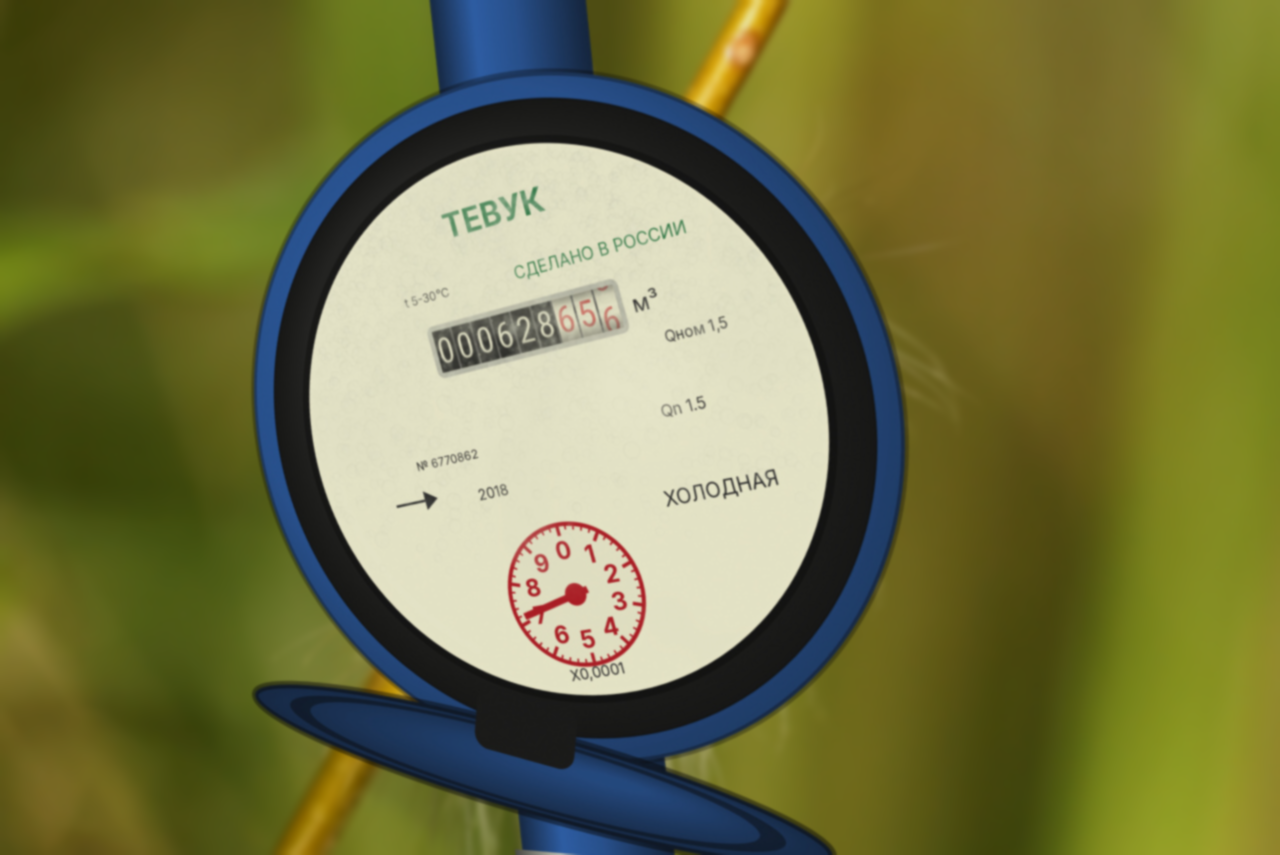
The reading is 628.6557 m³
